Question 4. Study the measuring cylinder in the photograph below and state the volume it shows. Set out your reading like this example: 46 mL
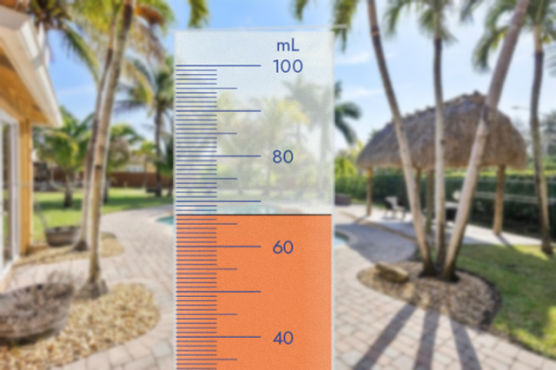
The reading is 67 mL
